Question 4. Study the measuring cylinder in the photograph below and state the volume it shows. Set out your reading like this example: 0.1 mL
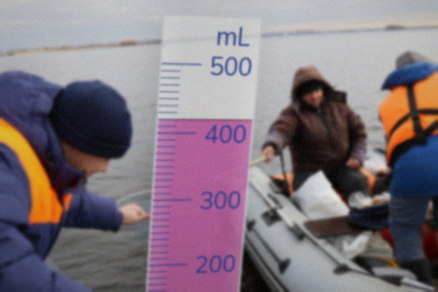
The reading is 420 mL
